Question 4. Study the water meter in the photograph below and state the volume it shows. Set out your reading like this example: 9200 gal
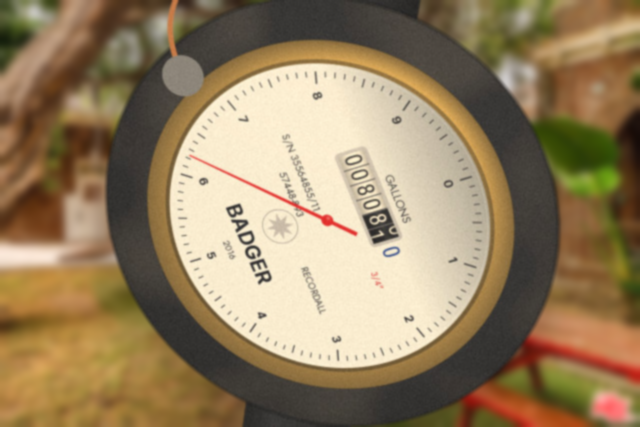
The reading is 80806.2 gal
